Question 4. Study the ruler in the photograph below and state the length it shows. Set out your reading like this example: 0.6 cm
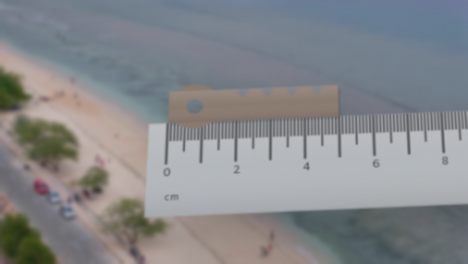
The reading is 5 cm
